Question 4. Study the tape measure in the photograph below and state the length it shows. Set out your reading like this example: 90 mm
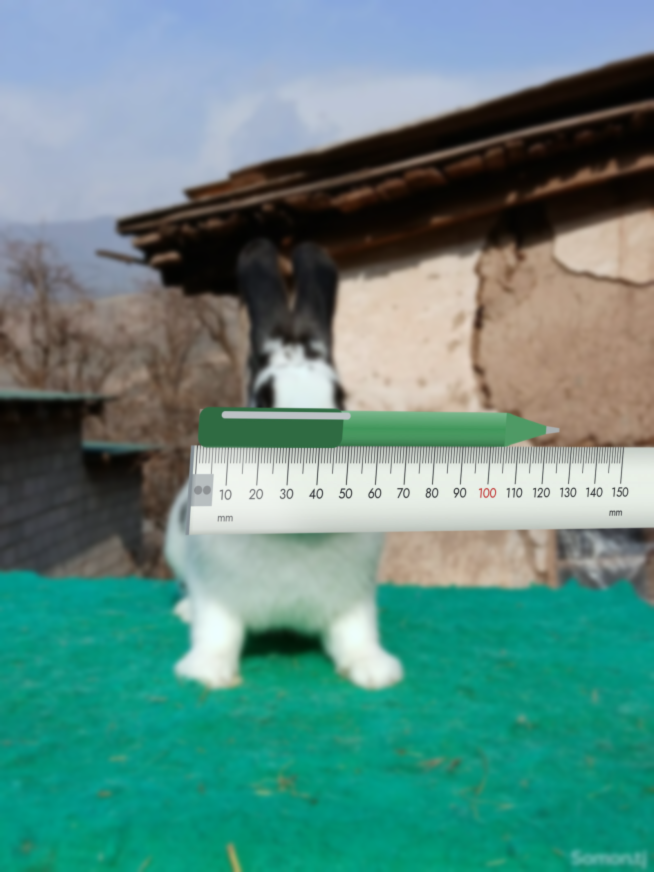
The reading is 125 mm
